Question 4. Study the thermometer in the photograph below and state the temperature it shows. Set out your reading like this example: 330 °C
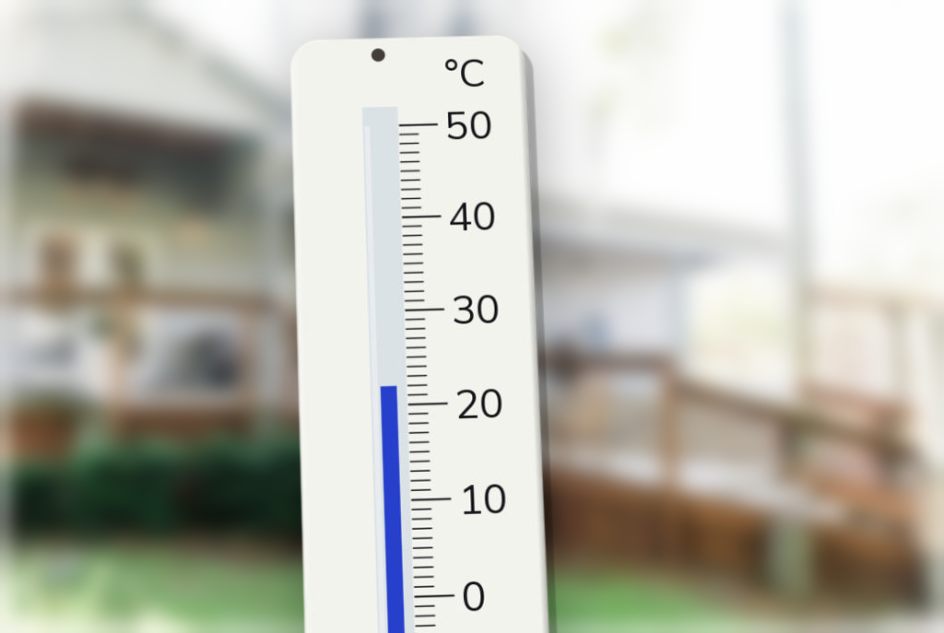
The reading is 22 °C
